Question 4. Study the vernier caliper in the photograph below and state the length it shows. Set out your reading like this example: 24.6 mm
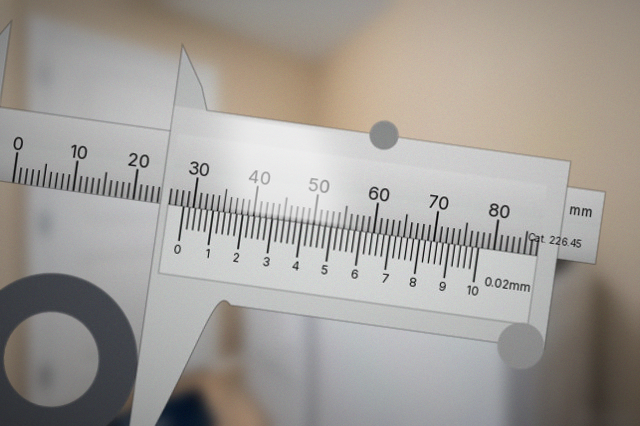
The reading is 28.4 mm
